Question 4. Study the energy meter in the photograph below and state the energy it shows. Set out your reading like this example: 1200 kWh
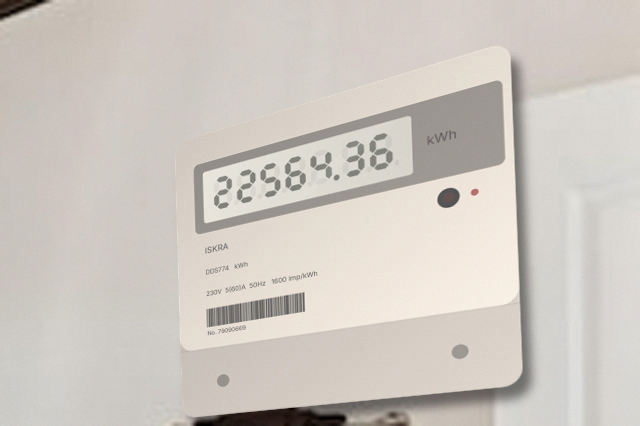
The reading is 22564.36 kWh
